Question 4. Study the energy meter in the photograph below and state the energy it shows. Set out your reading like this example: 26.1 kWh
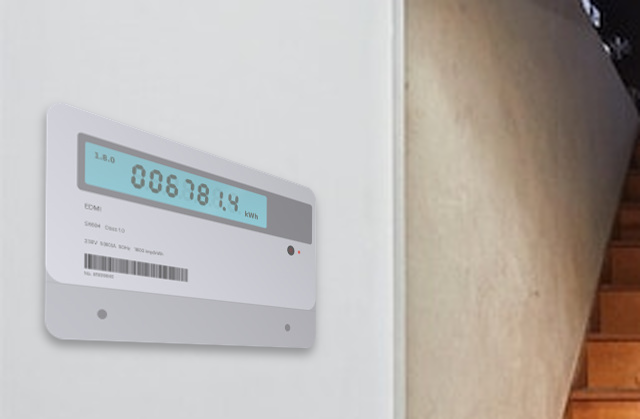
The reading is 6781.4 kWh
